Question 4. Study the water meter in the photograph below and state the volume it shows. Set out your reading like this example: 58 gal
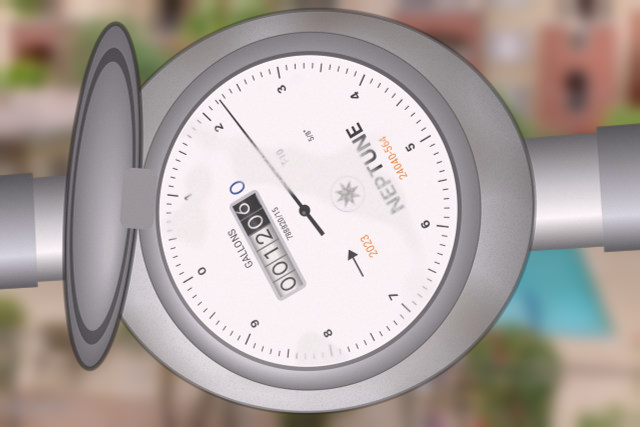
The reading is 12062.2 gal
